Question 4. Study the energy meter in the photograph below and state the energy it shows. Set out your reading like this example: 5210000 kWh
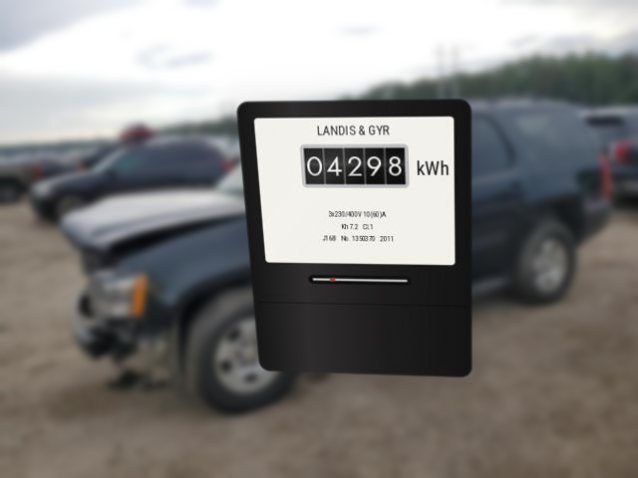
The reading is 4298 kWh
